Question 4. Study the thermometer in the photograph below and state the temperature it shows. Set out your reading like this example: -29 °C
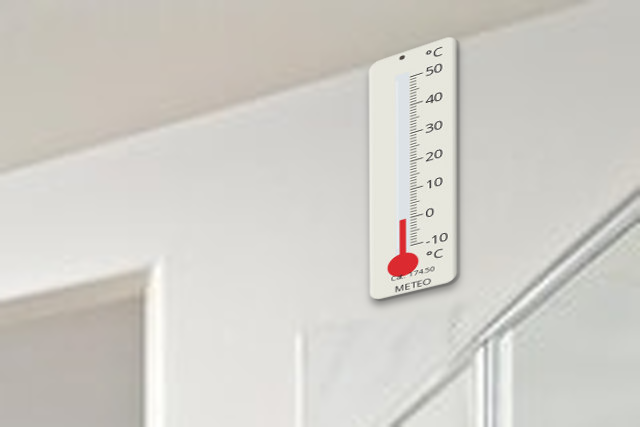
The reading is 0 °C
